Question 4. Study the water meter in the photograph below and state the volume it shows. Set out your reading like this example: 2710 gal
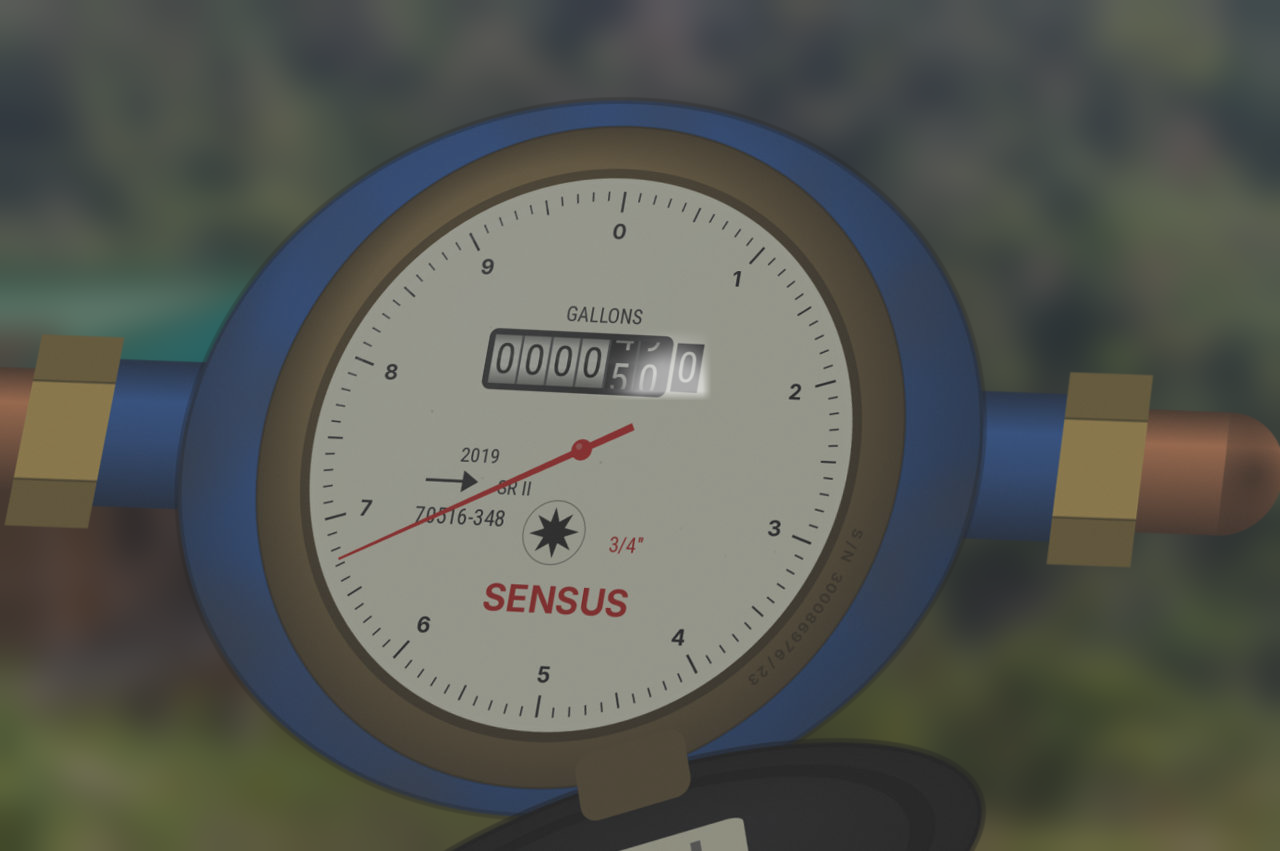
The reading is 496.7 gal
